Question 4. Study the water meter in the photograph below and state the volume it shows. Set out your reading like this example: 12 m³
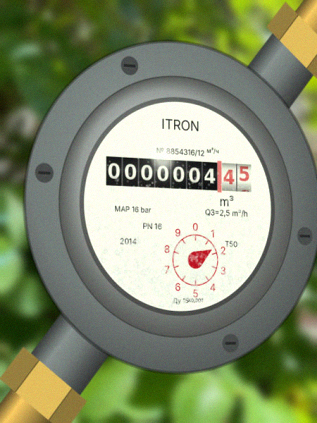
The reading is 4.451 m³
